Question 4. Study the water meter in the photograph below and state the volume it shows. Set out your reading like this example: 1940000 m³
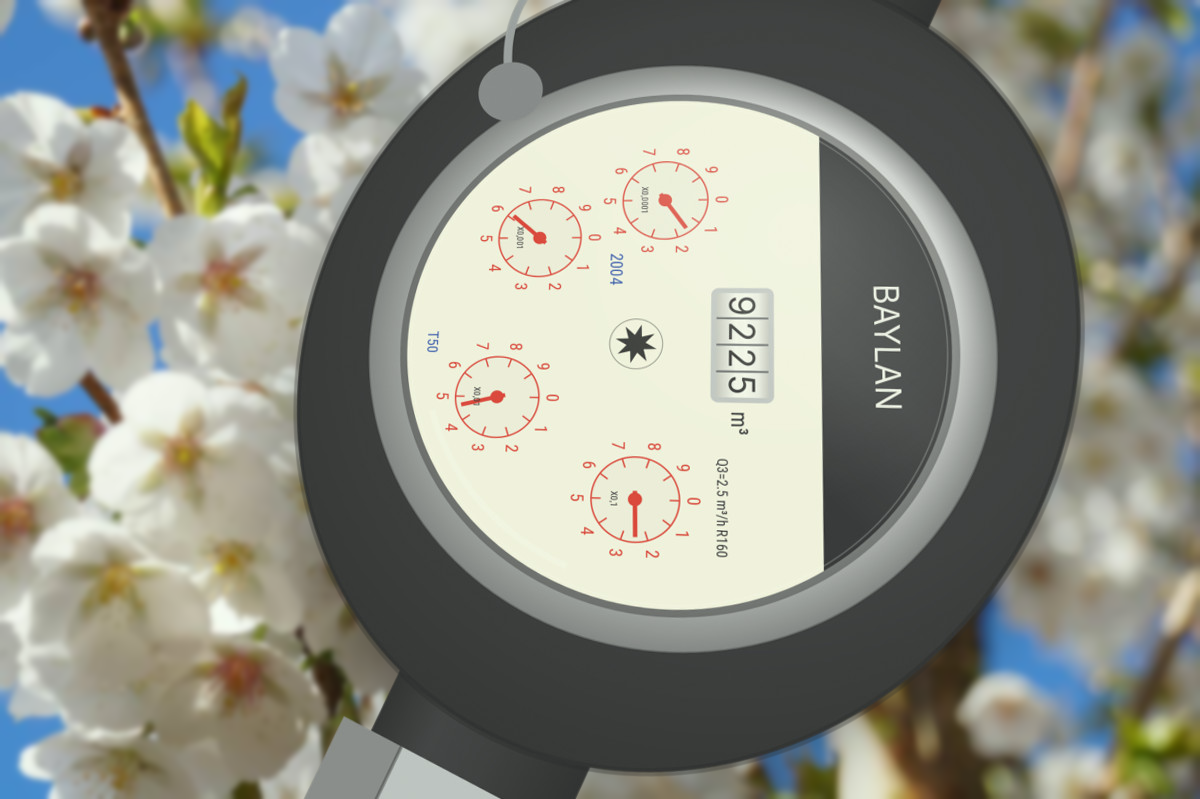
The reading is 9225.2461 m³
